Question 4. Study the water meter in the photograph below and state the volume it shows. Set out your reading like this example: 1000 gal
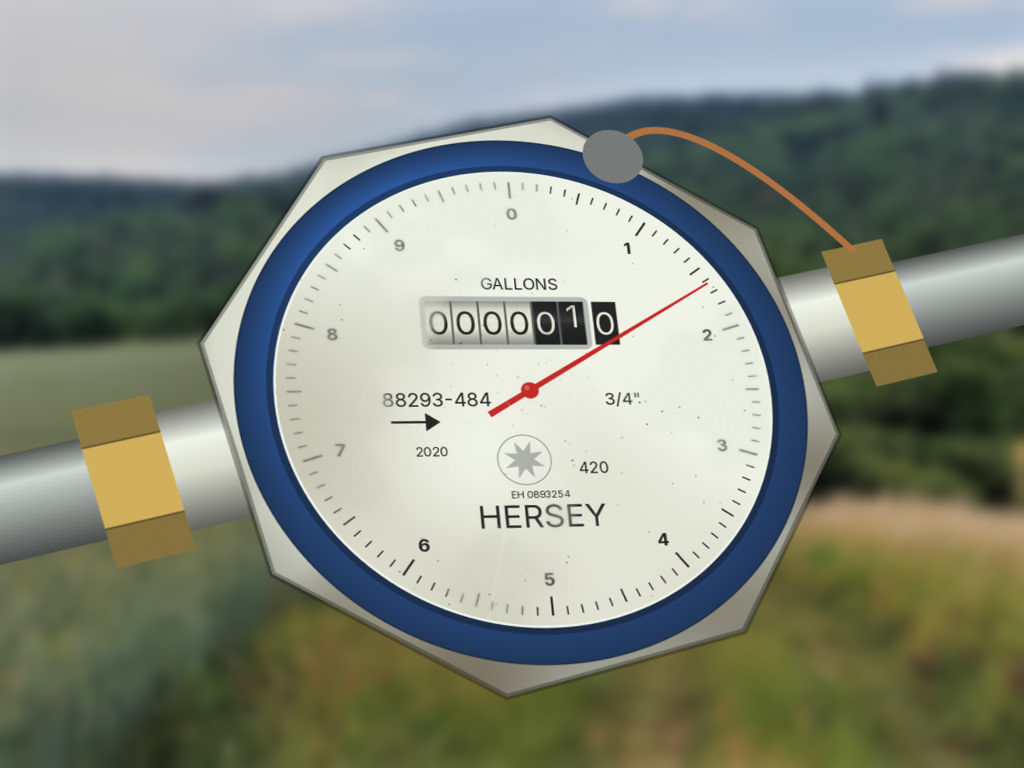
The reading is 11.6 gal
